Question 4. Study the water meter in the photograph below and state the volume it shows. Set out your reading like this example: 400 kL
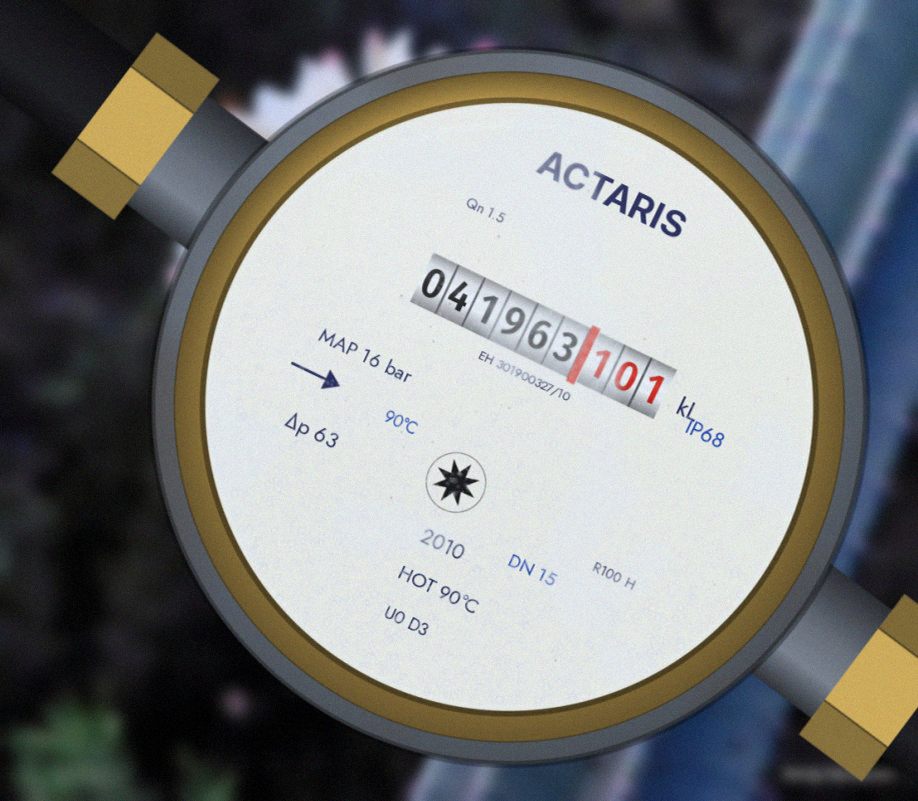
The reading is 41963.101 kL
